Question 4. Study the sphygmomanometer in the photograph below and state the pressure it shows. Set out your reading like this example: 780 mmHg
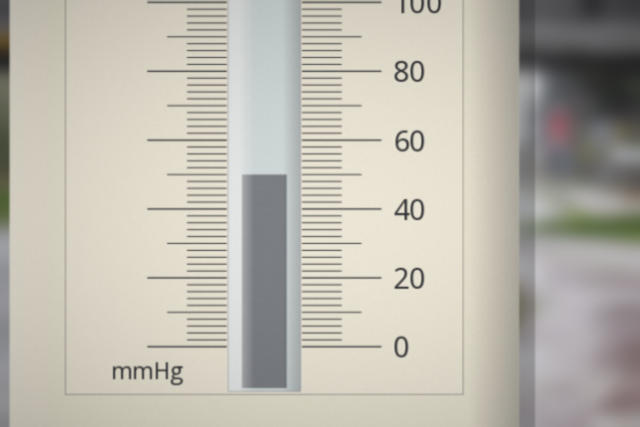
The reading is 50 mmHg
